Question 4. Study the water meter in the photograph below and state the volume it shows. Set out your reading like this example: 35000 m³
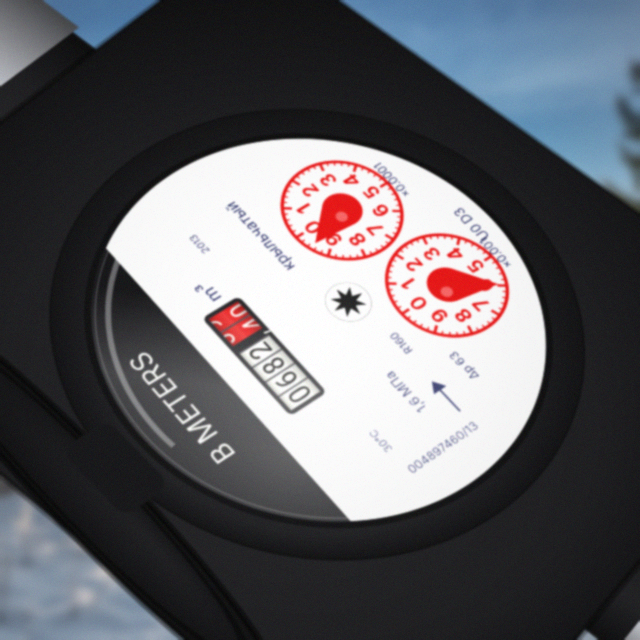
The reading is 682.3959 m³
